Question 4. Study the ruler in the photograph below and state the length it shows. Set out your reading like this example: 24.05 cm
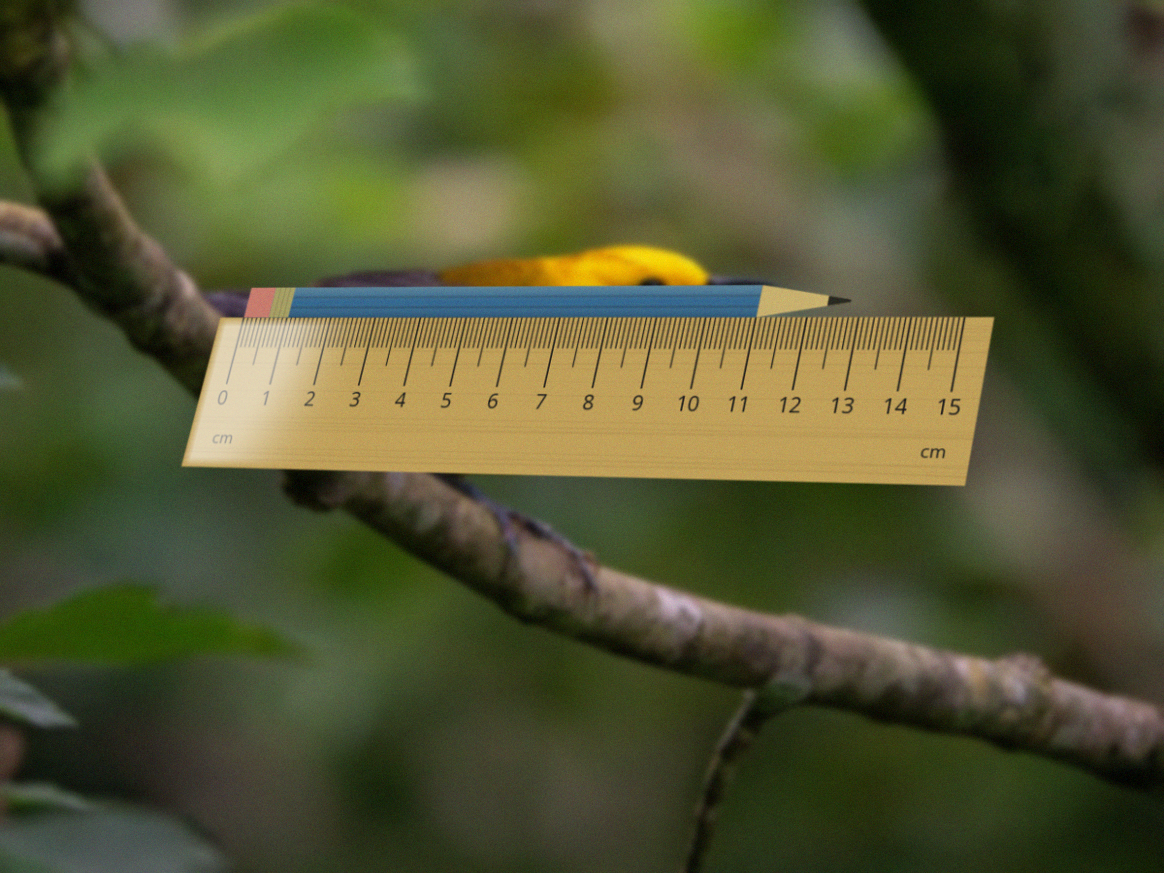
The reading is 12.8 cm
